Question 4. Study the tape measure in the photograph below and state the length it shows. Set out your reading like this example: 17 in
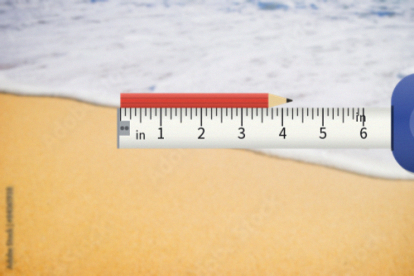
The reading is 4.25 in
